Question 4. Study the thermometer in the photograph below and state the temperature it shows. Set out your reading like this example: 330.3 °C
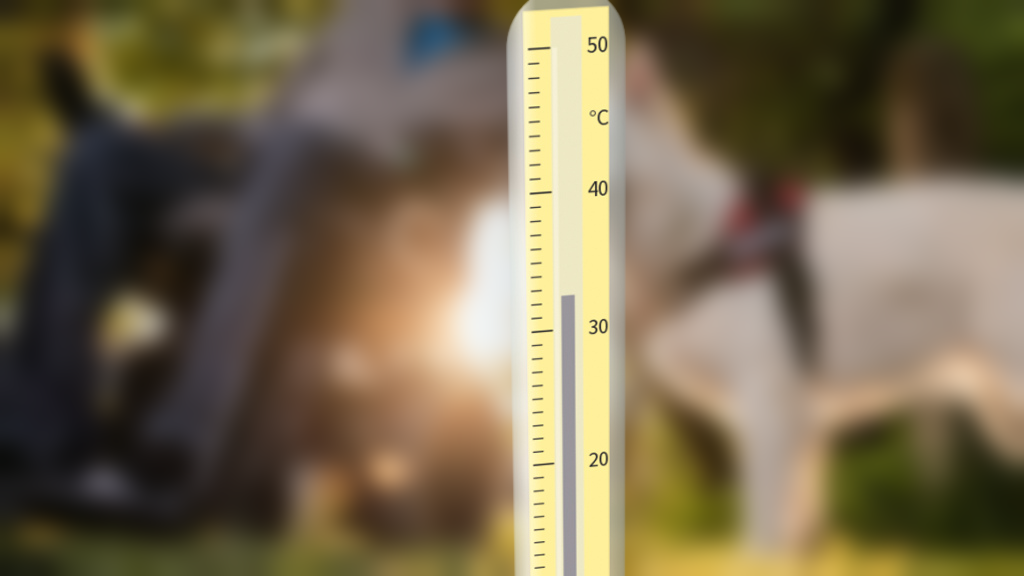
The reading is 32.5 °C
